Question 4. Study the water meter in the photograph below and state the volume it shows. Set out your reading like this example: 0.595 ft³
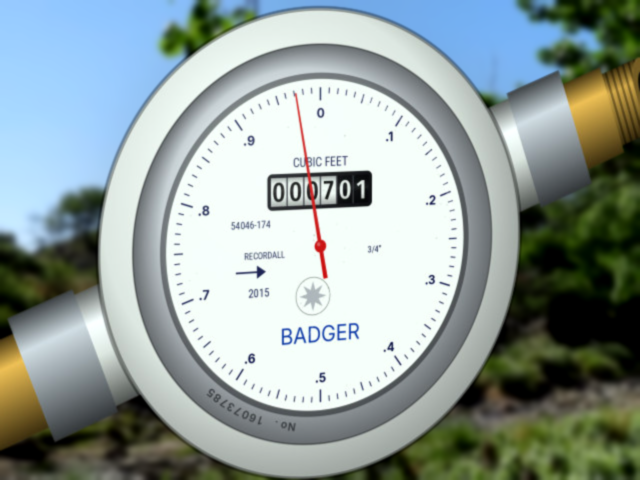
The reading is 700.97 ft³
